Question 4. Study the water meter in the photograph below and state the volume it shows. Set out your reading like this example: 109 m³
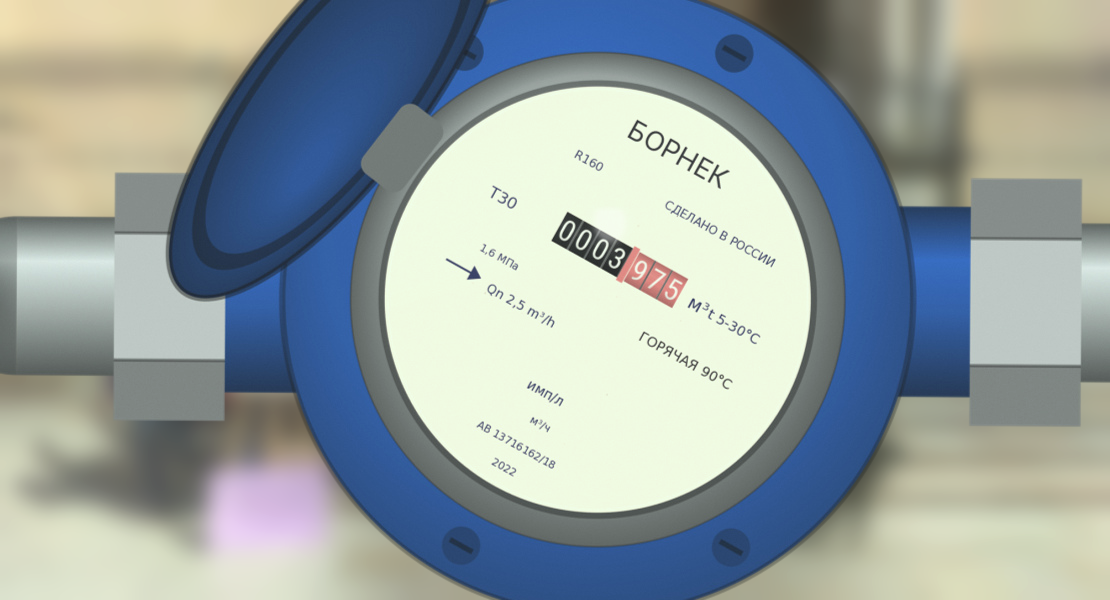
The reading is 3.975 m³
